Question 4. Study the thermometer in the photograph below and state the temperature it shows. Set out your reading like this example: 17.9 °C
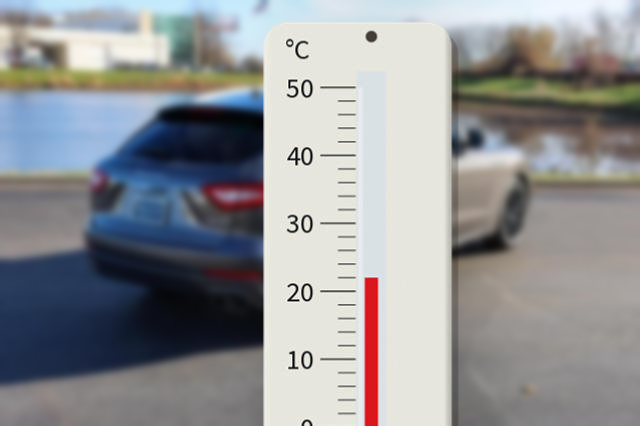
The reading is 22 °C
